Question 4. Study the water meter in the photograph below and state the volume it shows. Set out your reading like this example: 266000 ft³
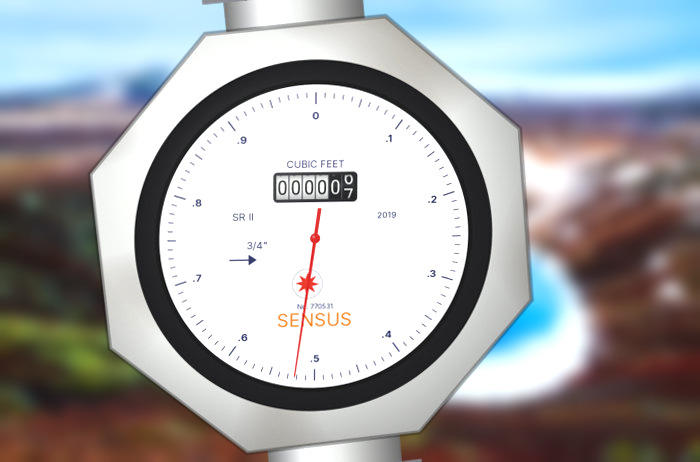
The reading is 6.52 ft³
